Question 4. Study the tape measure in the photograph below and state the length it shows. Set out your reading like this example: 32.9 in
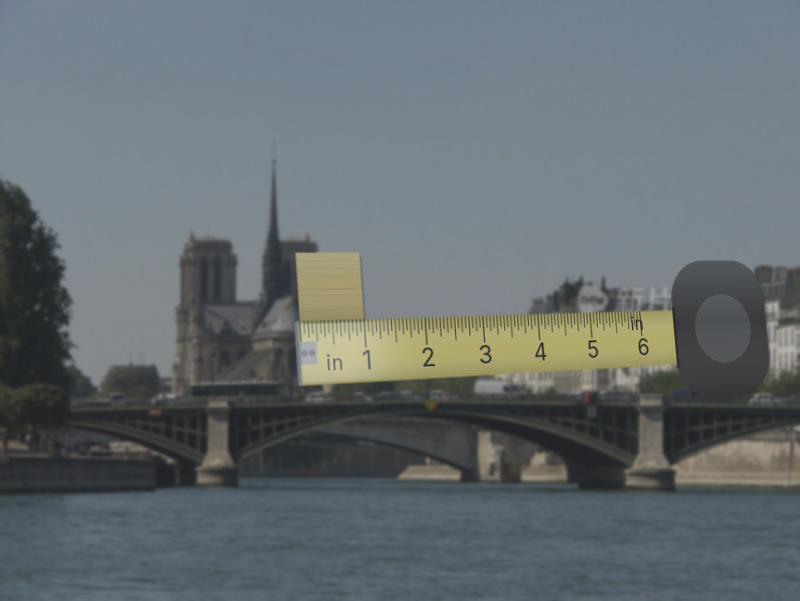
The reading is 1 in
